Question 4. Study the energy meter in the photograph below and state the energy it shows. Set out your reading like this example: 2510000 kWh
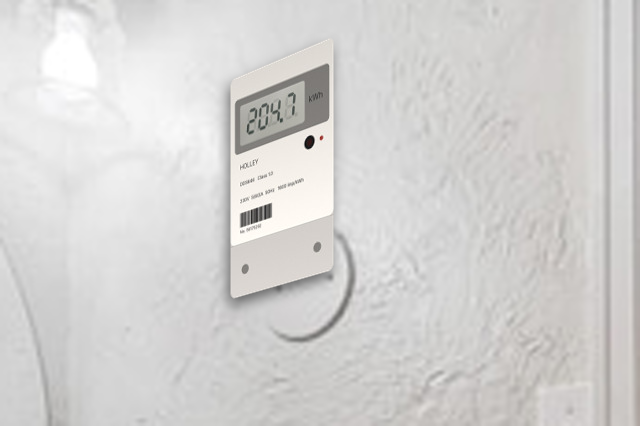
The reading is 204.7 kWh
